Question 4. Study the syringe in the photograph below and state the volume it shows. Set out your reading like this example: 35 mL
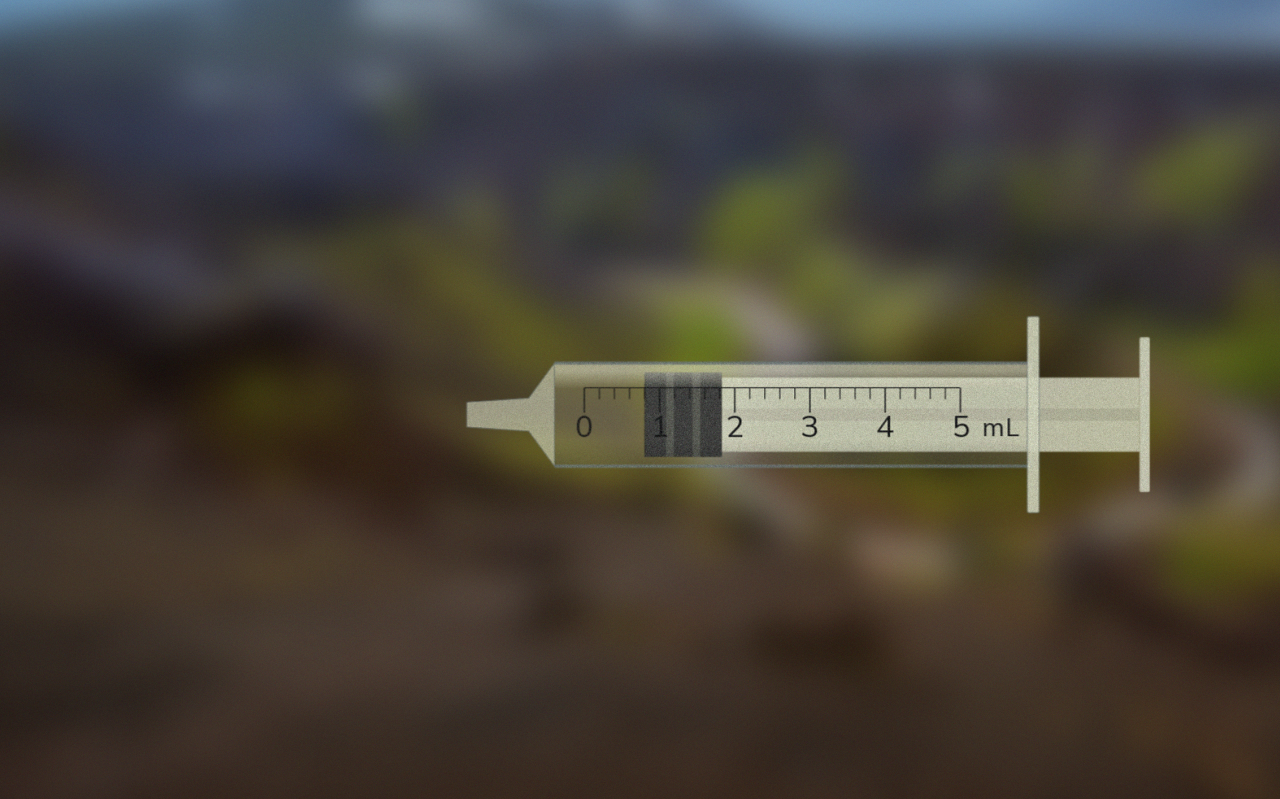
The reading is 0.8 mL
